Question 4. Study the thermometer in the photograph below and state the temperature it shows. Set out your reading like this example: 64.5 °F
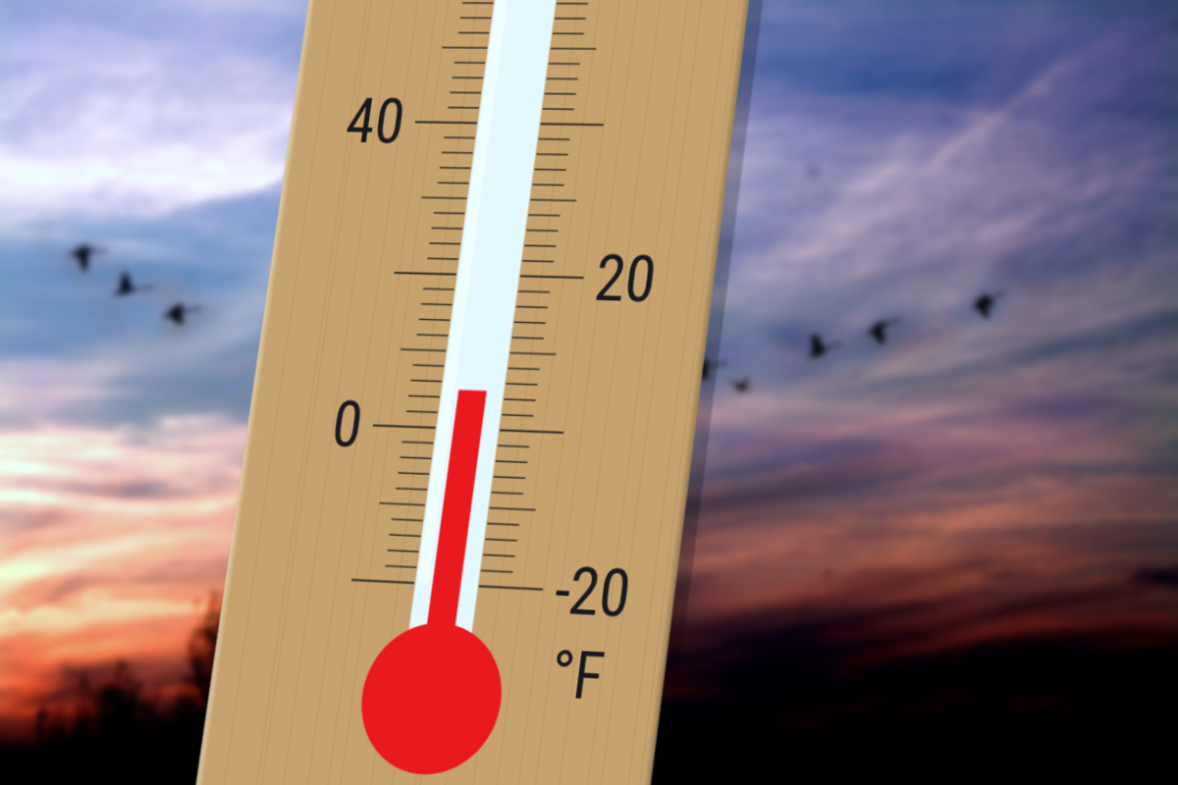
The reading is 5 °F
